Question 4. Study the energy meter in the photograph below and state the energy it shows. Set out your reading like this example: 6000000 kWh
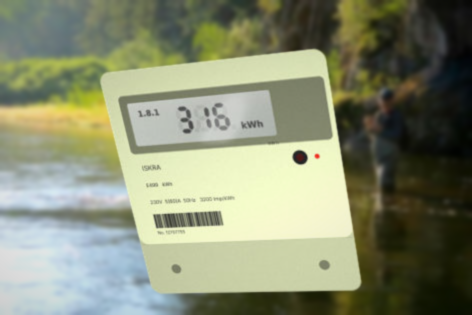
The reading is 316 kWh
